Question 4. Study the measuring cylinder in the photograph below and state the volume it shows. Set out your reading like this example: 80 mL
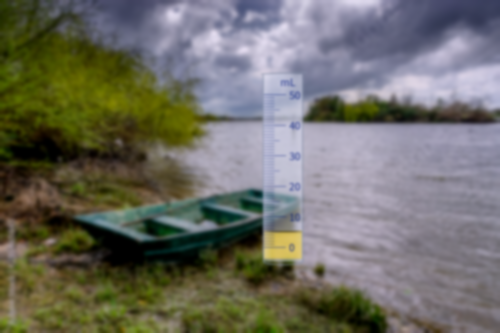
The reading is 5 mL
